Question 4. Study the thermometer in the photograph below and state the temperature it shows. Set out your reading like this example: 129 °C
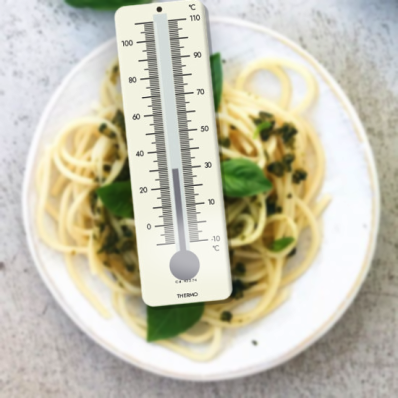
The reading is 30 °C
